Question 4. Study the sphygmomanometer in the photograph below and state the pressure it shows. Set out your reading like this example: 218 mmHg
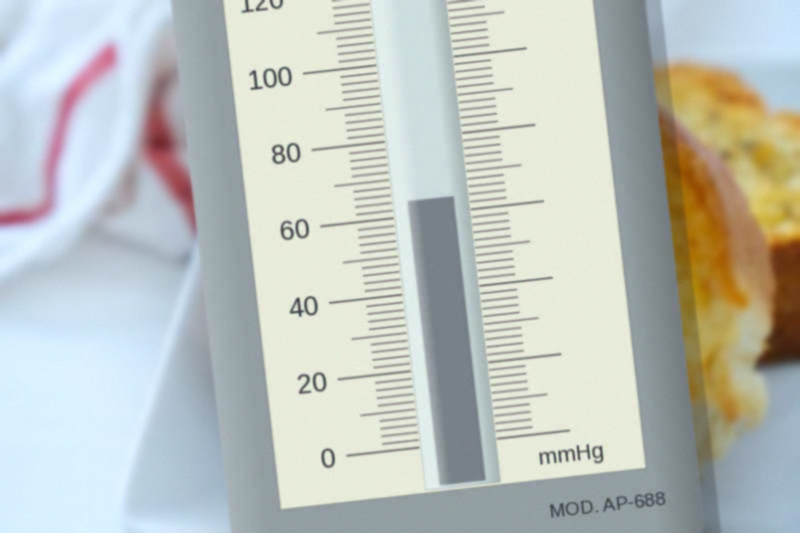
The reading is 64 mmHg
